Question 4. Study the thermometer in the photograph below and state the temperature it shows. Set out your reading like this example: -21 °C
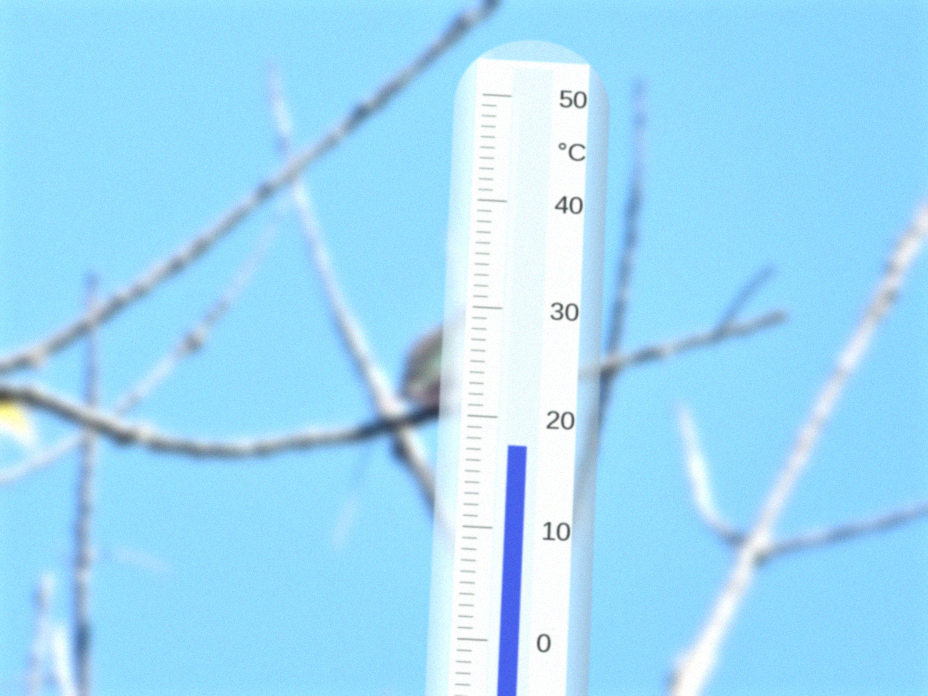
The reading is 17.5 °C
